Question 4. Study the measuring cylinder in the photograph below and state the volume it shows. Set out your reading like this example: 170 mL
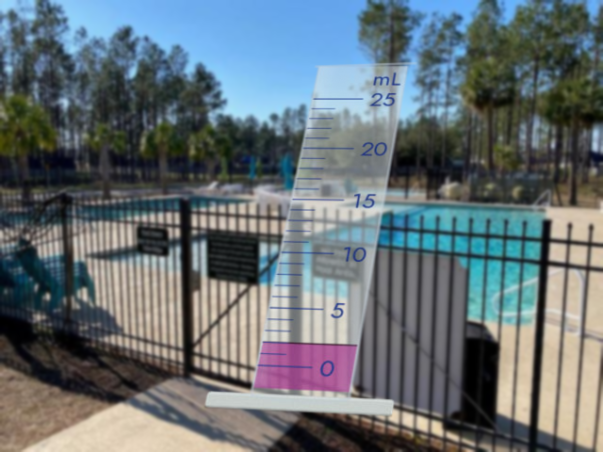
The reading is 2 mL
